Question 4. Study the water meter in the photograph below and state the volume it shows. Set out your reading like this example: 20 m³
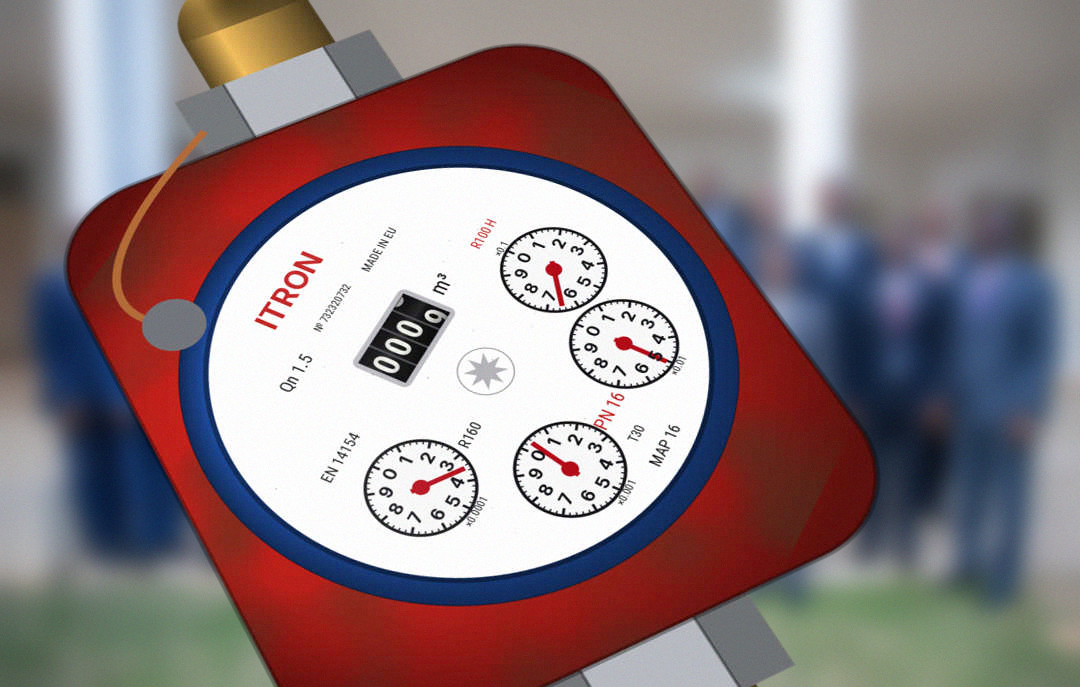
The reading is 8.6503 m³
